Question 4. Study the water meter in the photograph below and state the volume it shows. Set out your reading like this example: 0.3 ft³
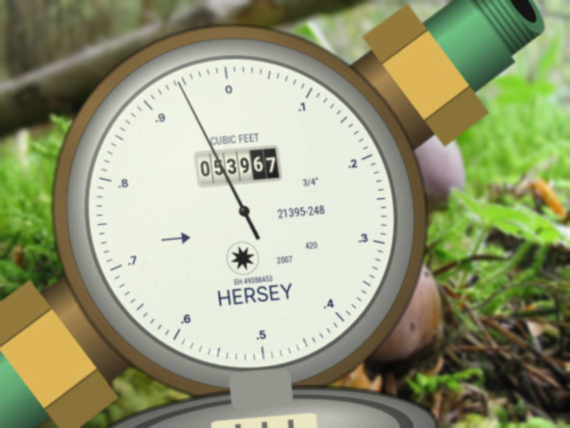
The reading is 53966.94 ft³
